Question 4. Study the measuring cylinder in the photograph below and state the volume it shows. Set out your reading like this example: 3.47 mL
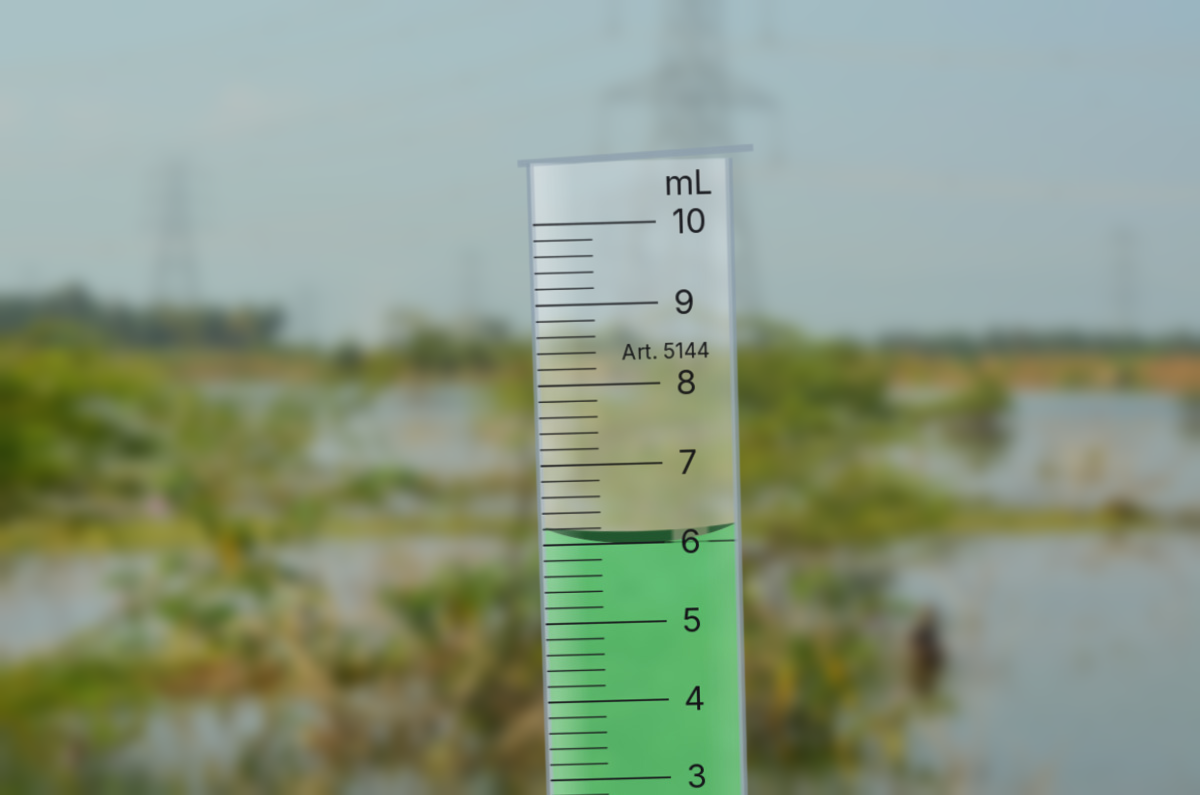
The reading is 6 mL
